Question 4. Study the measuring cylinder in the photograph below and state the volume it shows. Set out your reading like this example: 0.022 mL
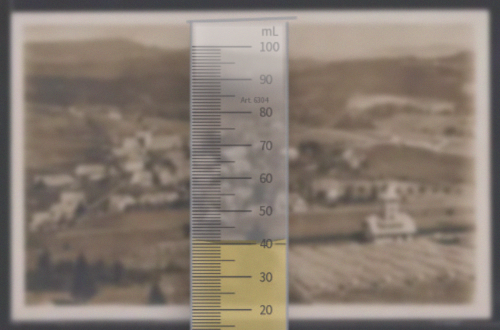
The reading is 40 mL
